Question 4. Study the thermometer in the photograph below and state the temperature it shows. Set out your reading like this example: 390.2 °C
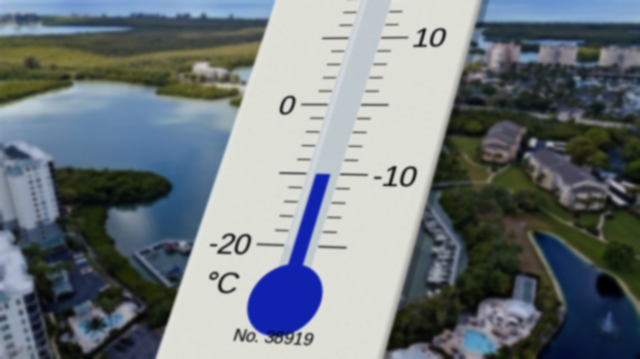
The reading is -10 °C
